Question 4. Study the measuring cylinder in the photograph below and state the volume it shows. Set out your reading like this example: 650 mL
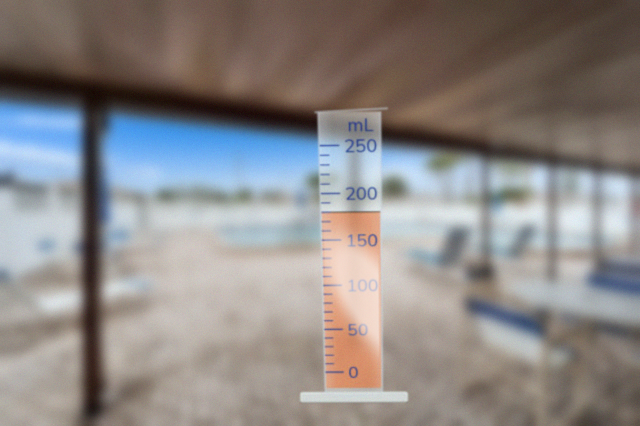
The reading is 180 mL
